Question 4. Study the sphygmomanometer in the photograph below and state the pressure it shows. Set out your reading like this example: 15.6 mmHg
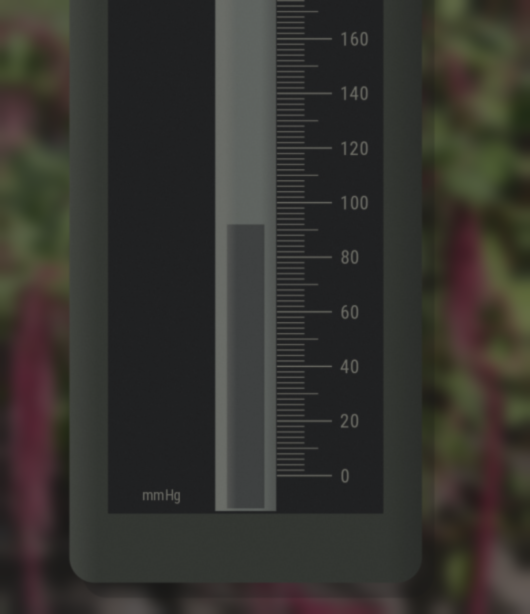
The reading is 92 mmHg
